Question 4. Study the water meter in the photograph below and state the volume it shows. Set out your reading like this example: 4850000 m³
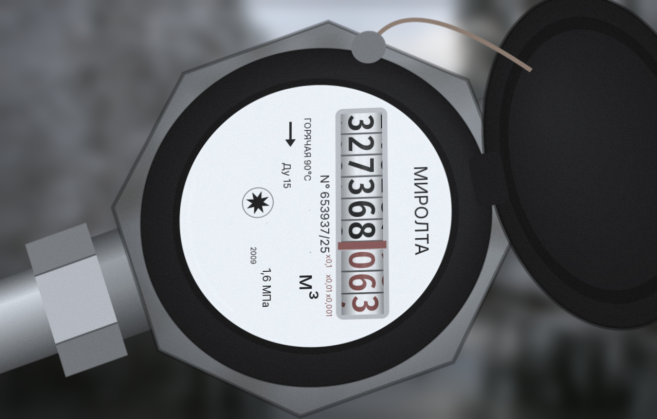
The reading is 327368.063 m³
